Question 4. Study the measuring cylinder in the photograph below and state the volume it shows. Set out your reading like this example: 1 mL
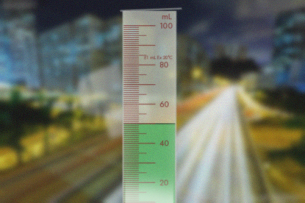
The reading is 50 mL
